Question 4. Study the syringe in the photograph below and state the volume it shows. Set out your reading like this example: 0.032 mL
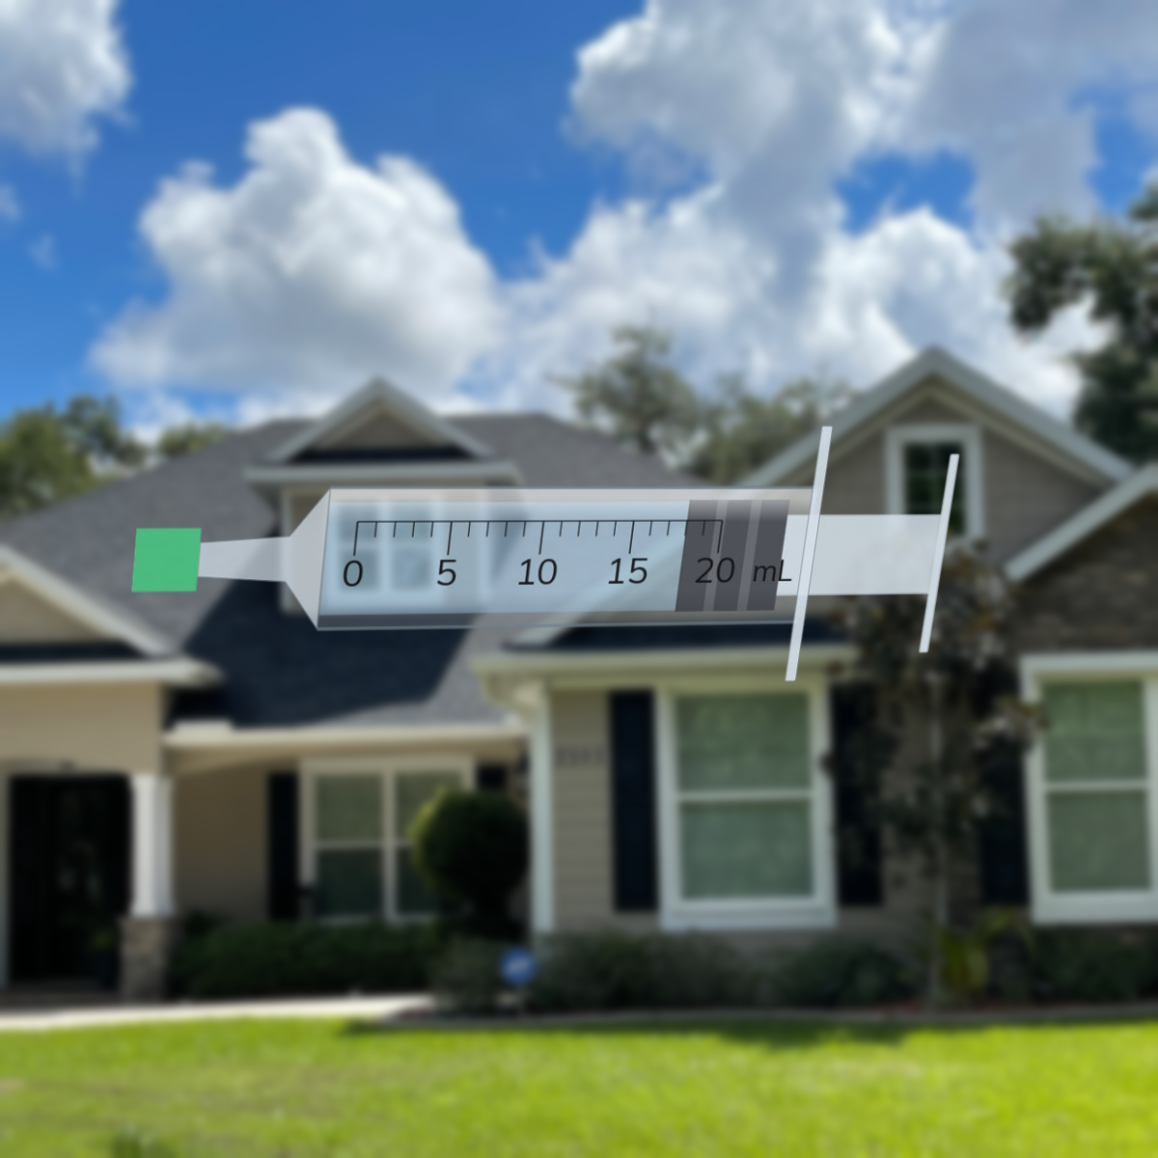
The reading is 18 mL
